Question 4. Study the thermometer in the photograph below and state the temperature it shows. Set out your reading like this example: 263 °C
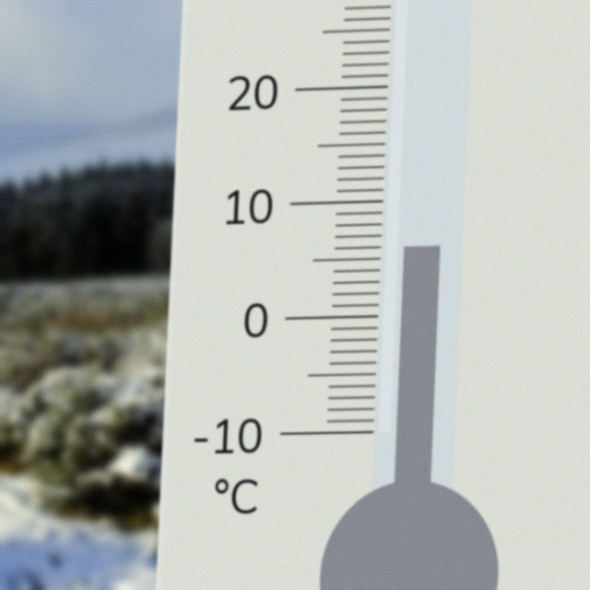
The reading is 6 °C
